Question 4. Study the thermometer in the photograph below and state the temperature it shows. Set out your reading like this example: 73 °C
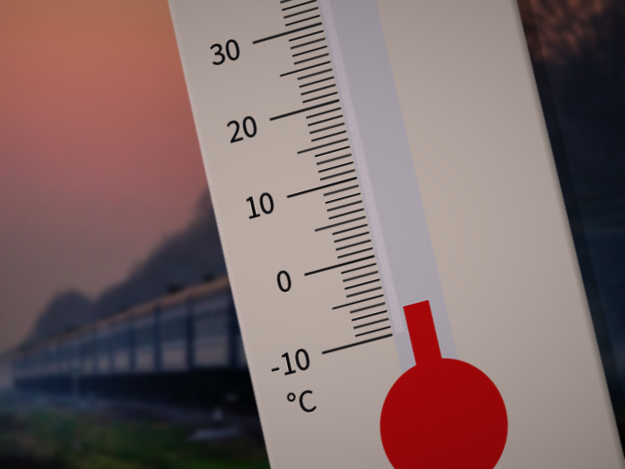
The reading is -7 °C
